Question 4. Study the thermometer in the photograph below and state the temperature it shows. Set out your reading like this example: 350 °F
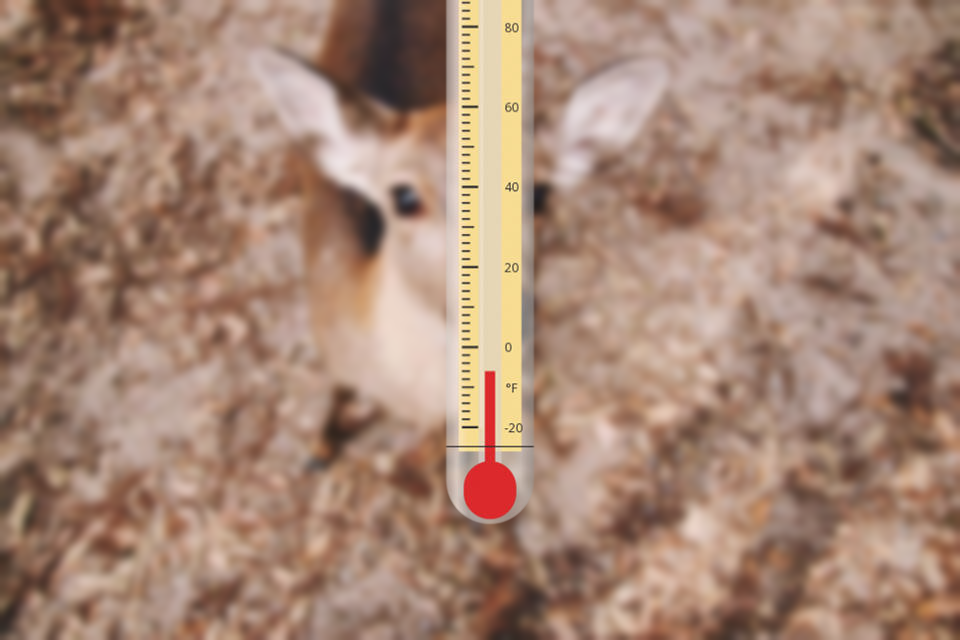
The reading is -6 °F
